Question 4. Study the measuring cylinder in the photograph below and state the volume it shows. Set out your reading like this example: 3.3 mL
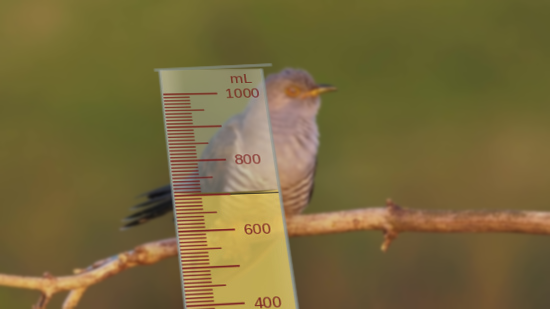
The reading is 700 mL
